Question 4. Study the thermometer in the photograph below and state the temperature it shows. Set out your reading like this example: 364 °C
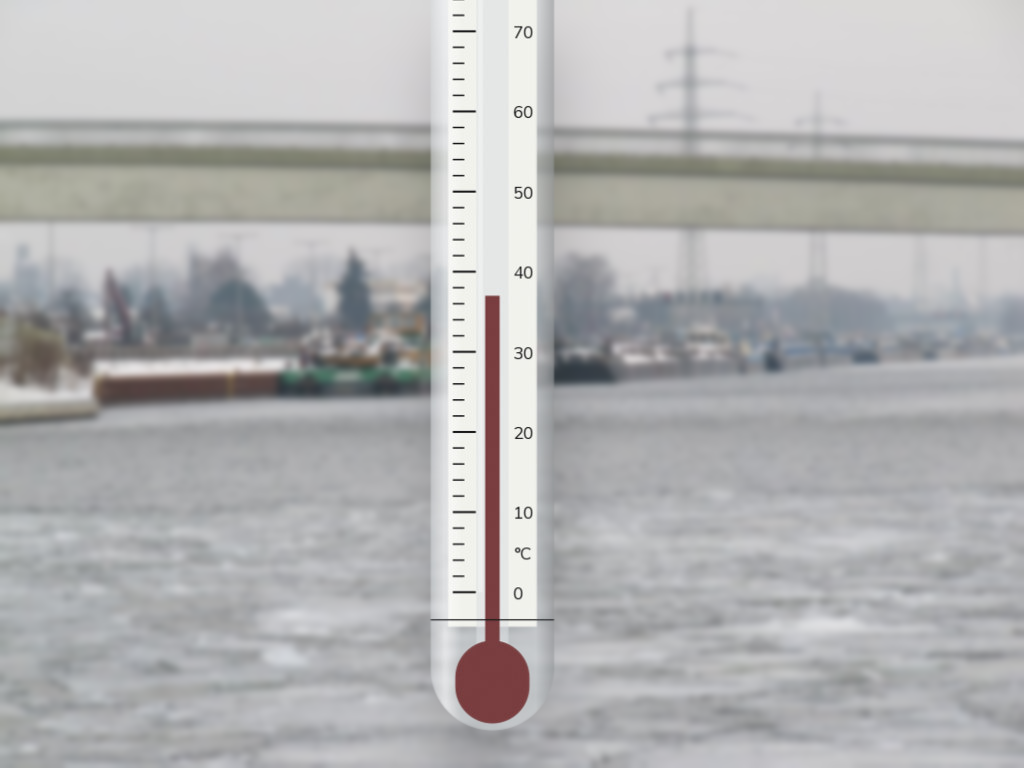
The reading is 37 °C
